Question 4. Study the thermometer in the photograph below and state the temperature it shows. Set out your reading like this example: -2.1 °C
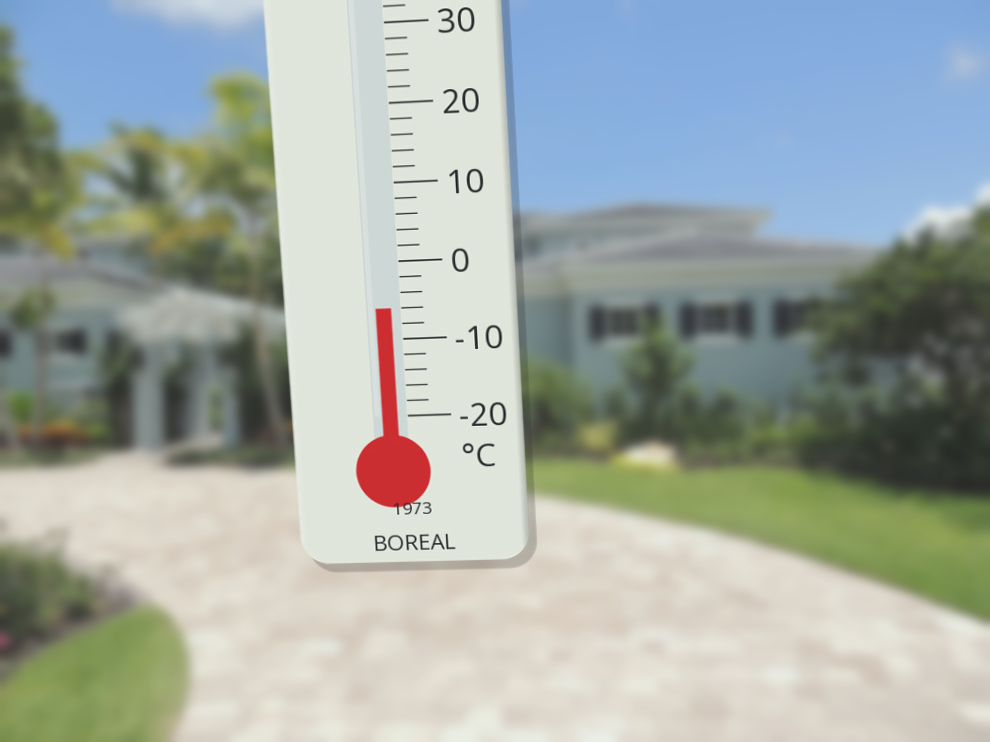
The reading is -6 °C
